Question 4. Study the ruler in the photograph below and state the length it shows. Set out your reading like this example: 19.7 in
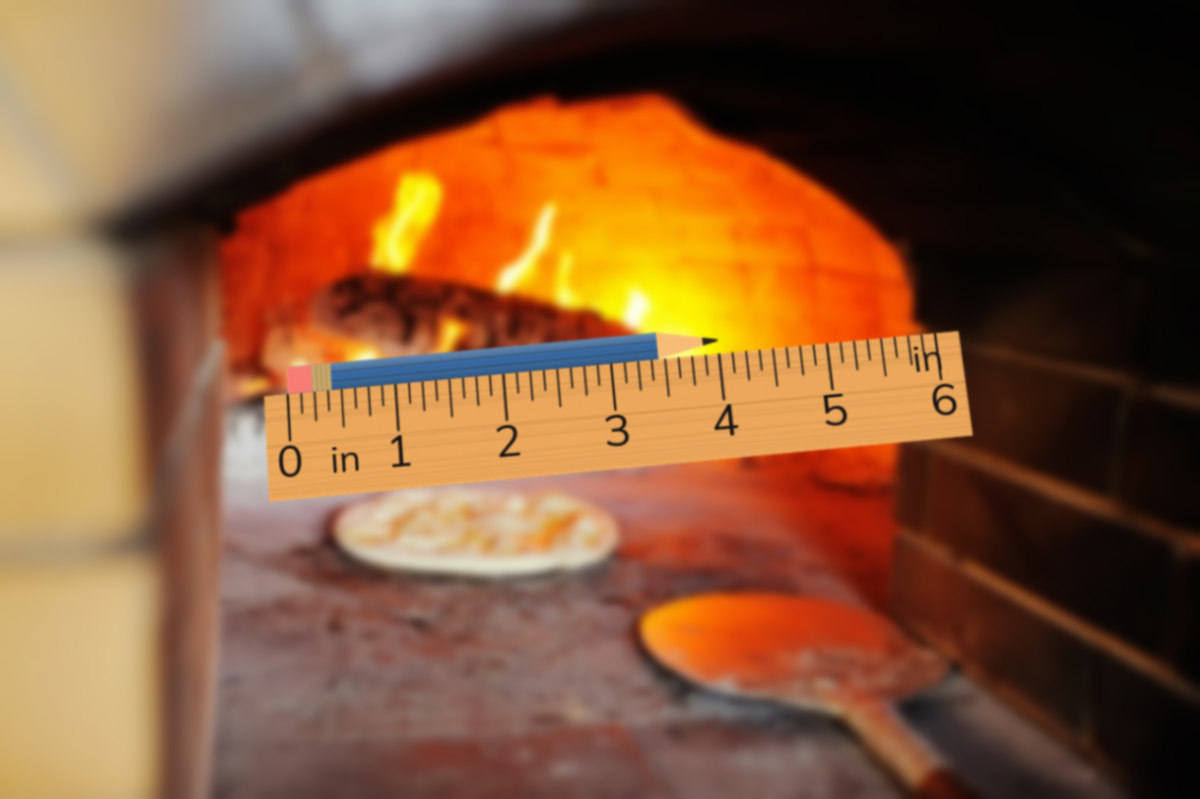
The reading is 4 in
